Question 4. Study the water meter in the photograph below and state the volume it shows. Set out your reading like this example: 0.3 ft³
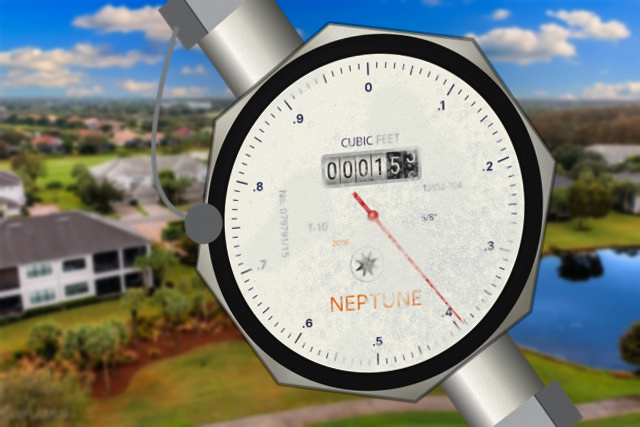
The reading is 155.39 ft³
